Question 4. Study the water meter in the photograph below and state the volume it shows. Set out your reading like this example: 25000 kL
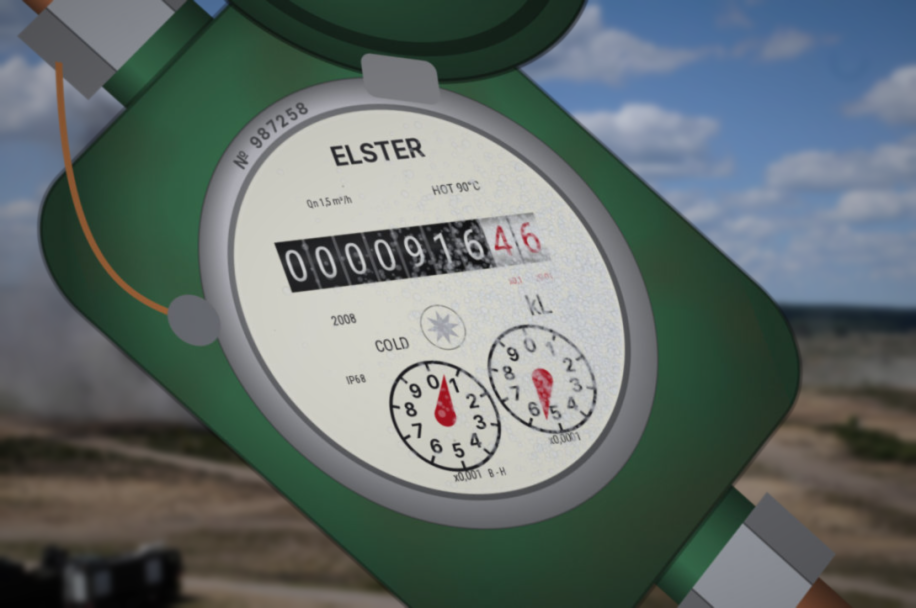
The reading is 916.4605 kL
